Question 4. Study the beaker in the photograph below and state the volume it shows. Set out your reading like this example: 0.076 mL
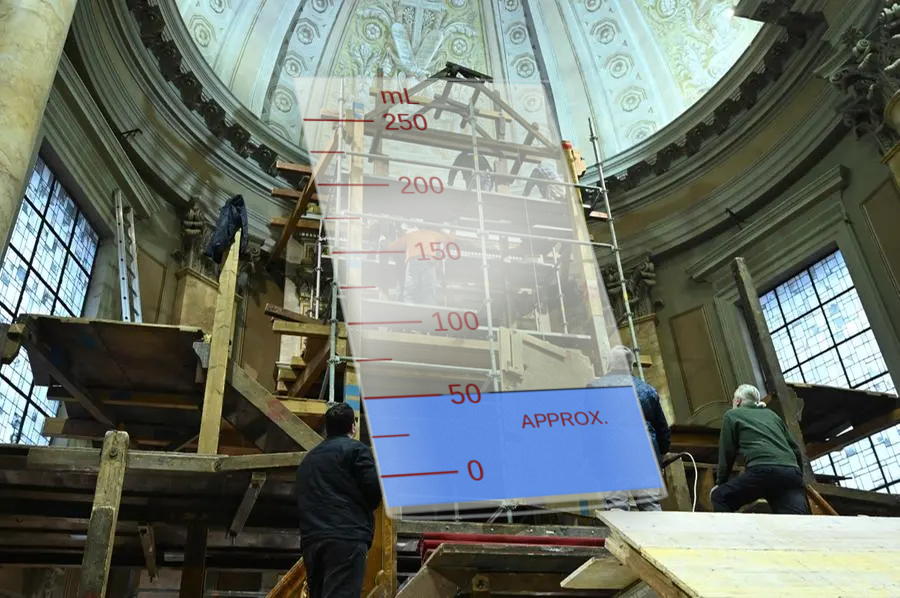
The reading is 50 mL
